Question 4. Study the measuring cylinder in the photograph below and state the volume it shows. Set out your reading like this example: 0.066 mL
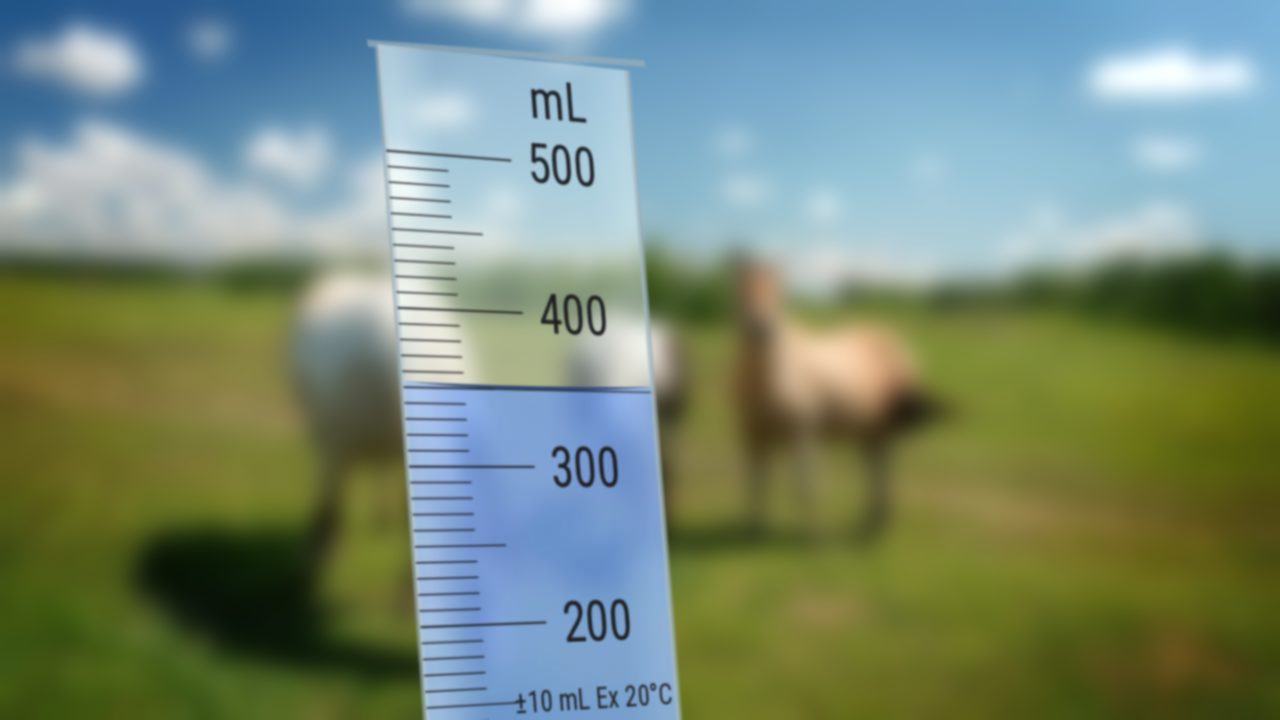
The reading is 350 mL
